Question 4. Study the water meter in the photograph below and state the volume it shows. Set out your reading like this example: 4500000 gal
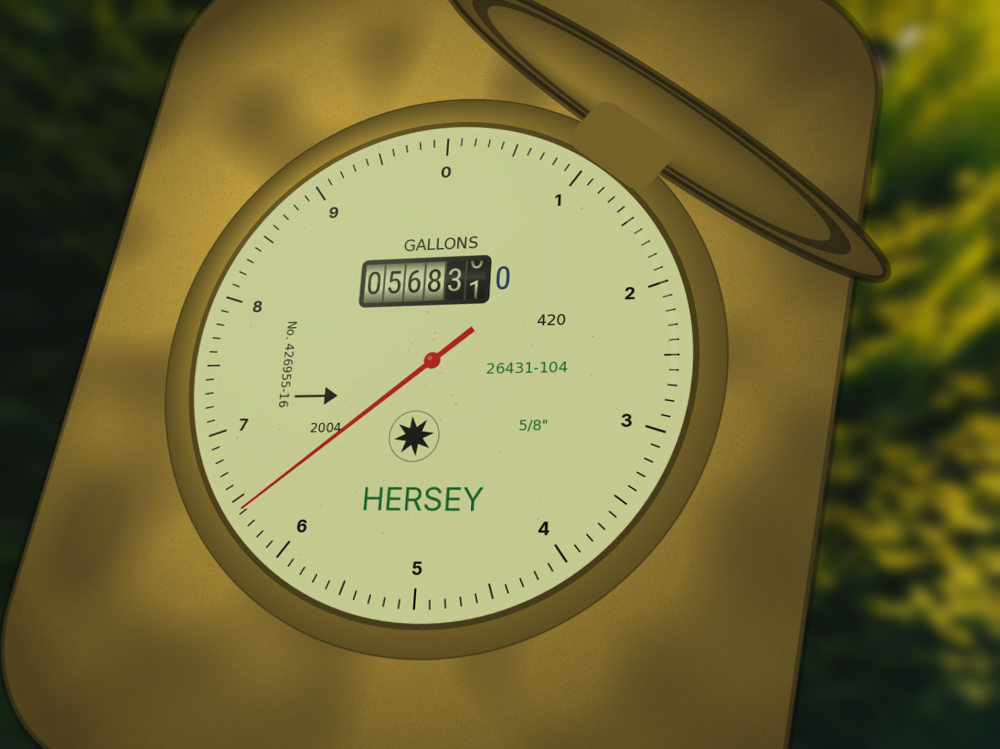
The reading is 568306.4 gal
